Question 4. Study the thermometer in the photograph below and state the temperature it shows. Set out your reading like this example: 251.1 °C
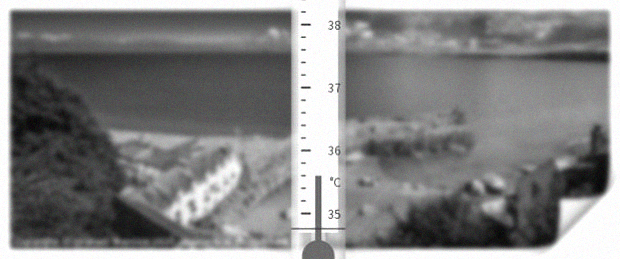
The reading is 35.6 °C
